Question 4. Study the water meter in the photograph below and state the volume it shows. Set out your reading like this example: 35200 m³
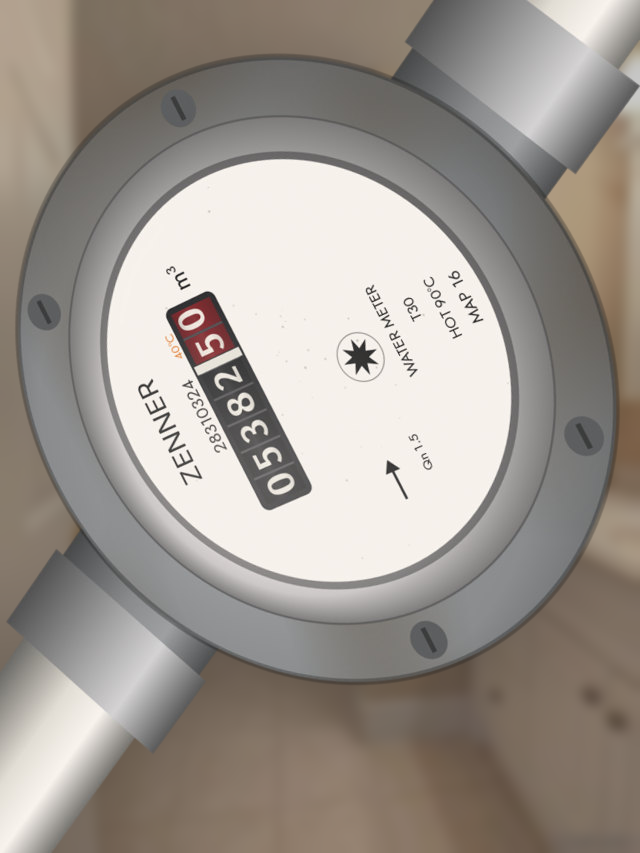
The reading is 5382.50 m³
